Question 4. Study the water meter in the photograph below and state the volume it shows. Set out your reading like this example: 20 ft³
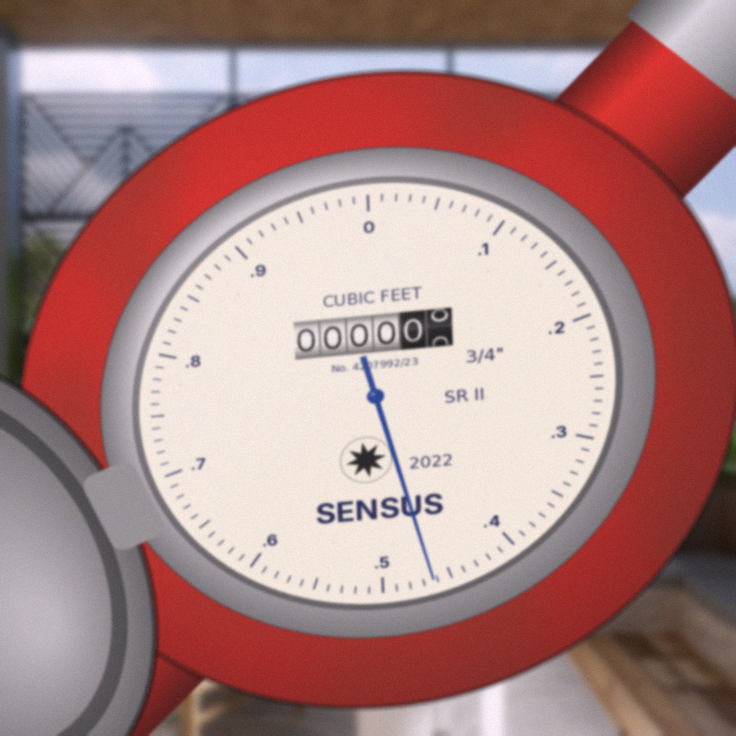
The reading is 8.46 ft³
